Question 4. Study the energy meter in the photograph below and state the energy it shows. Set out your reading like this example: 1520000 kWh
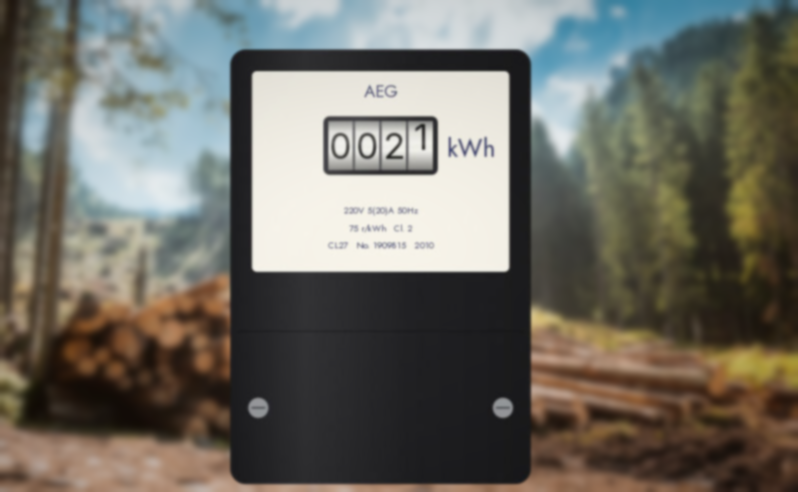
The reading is 21 kWh
